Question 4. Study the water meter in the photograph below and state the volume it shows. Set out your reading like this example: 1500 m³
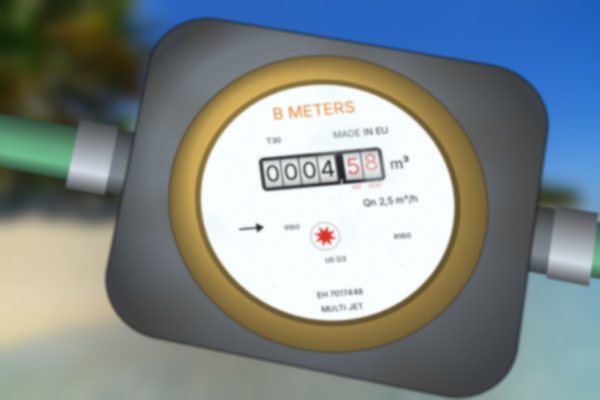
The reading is 4.58 m³
